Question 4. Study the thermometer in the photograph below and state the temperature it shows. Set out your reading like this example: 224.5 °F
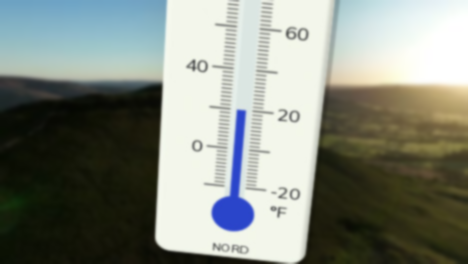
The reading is 20 °F
